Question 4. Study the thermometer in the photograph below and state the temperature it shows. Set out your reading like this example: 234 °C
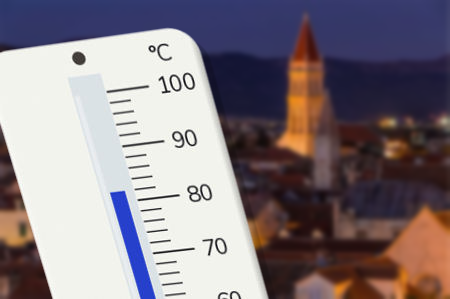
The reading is 82 °C
